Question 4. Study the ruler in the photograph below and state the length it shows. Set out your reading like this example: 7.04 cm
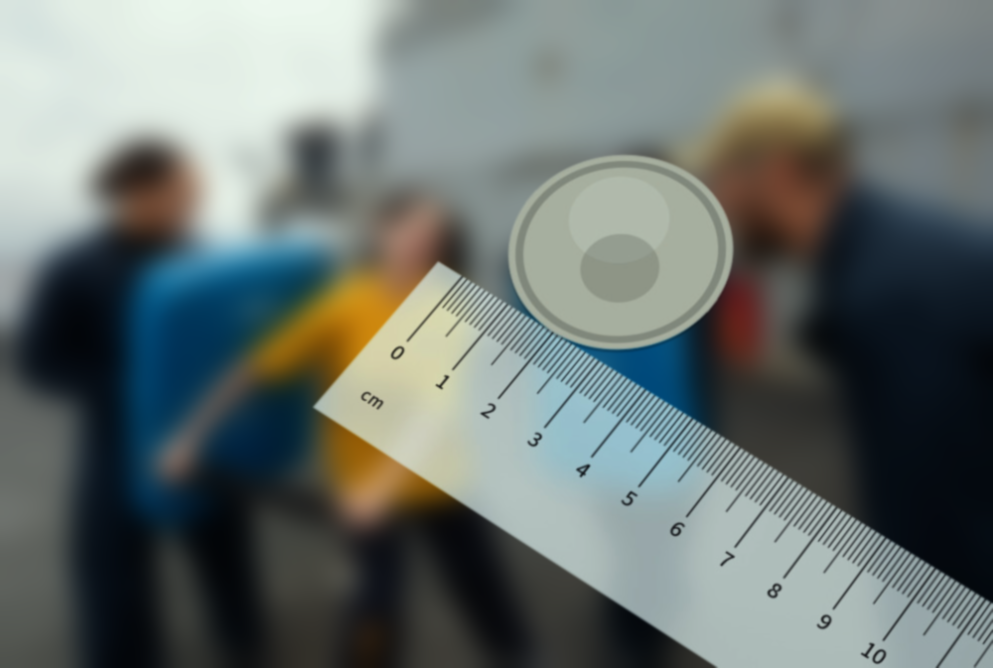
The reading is 4 cm
